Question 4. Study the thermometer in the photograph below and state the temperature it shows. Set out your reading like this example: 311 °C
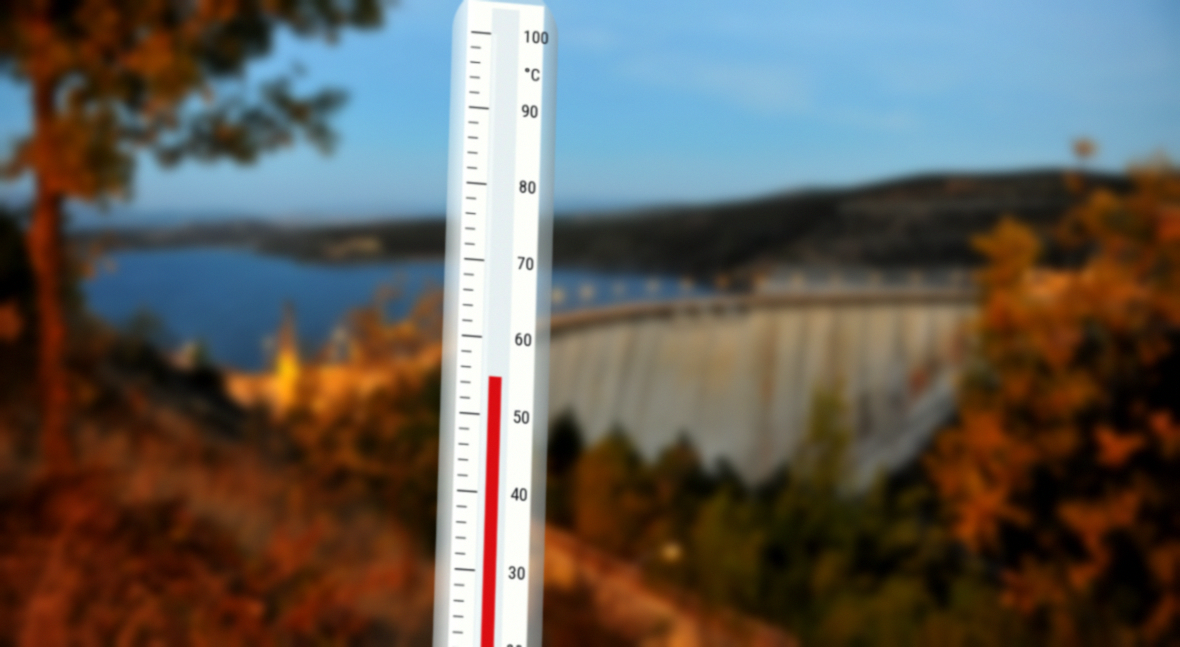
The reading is 55 °C
